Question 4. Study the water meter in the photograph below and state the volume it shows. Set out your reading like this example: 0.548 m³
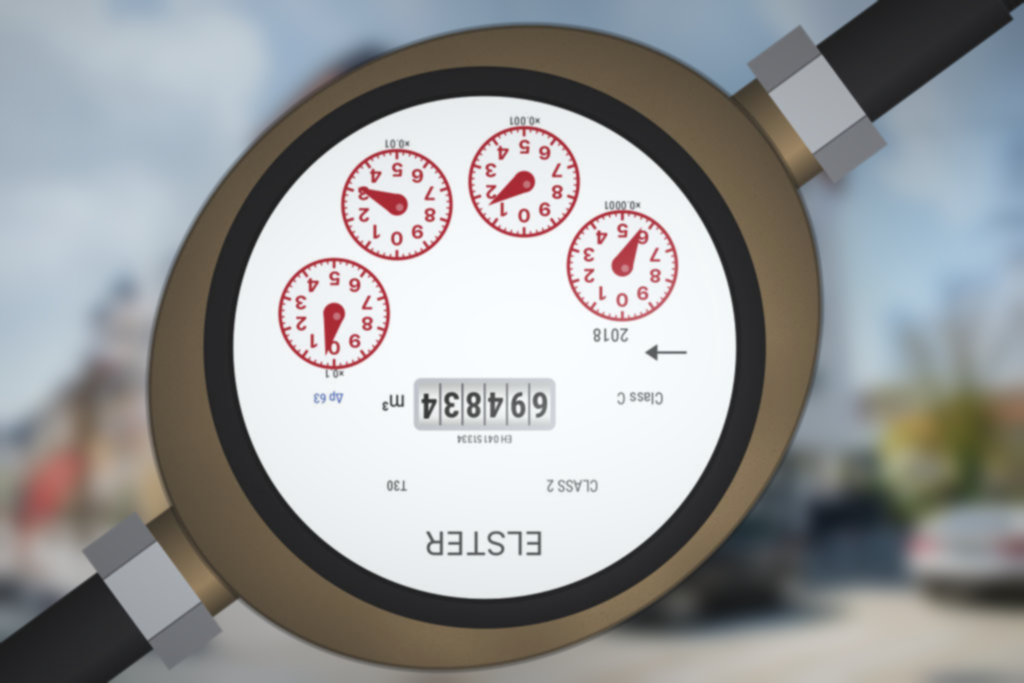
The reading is 694834.0315 m³
